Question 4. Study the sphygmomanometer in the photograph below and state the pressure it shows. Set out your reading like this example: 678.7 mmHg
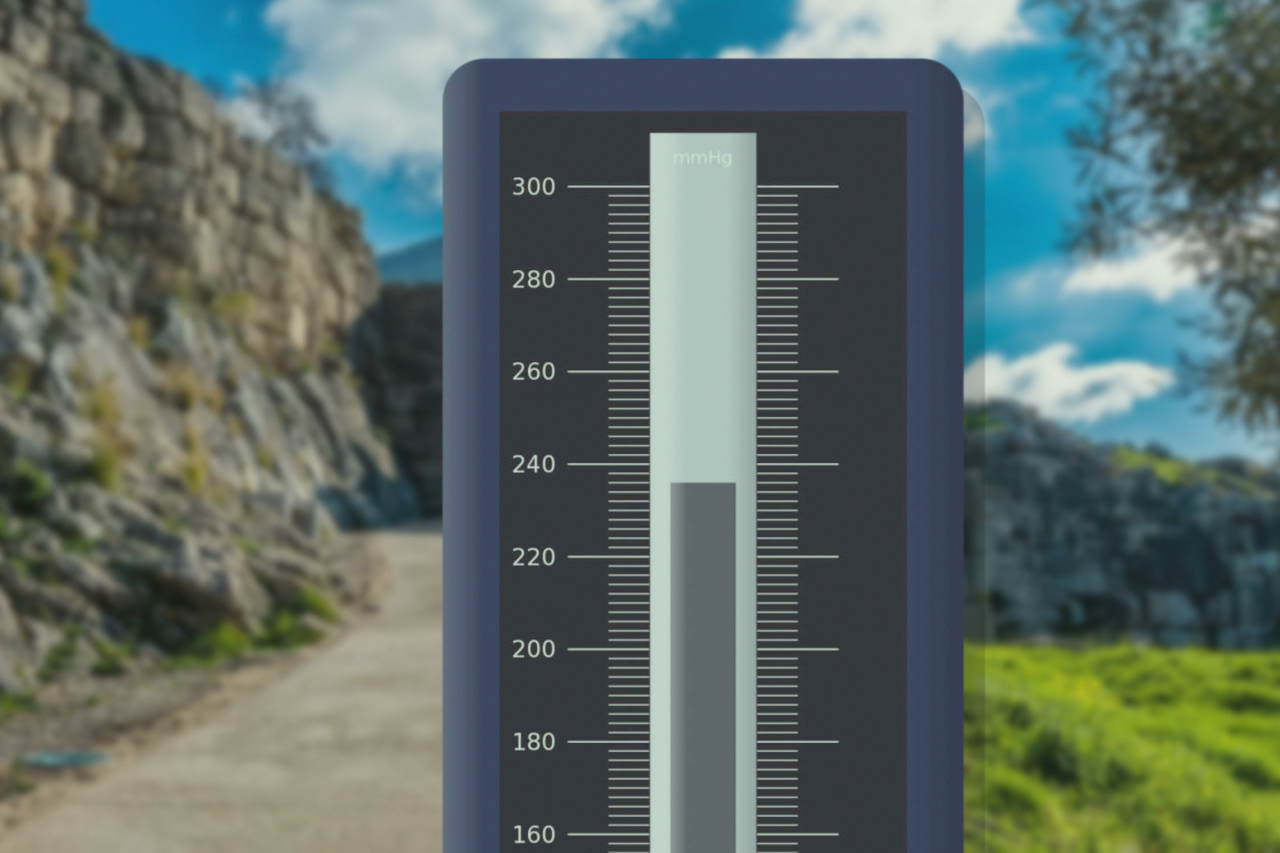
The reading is 236 mmHg
